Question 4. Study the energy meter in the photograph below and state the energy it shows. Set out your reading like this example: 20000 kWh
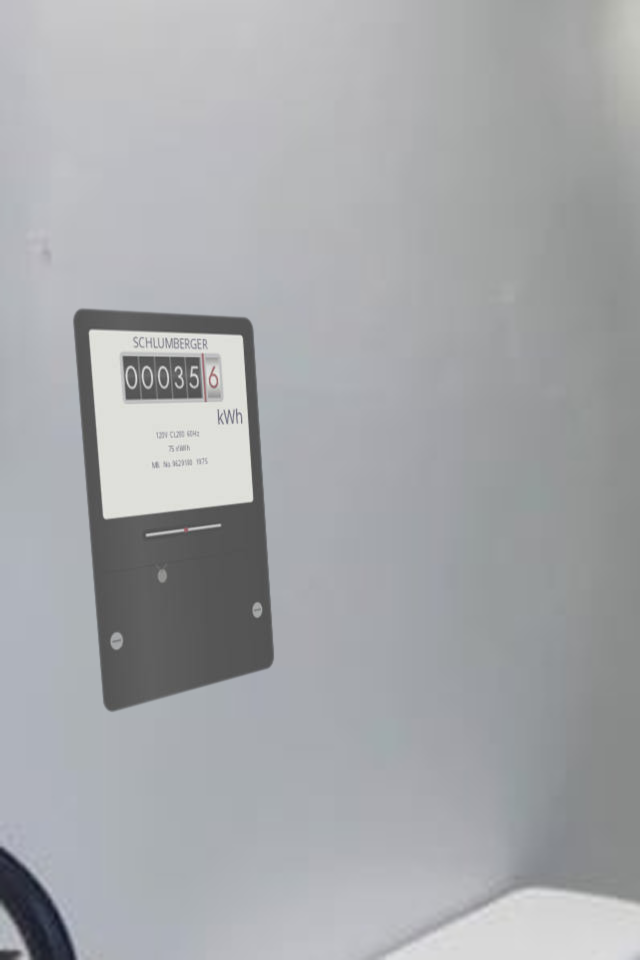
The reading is 35.6 kWh
